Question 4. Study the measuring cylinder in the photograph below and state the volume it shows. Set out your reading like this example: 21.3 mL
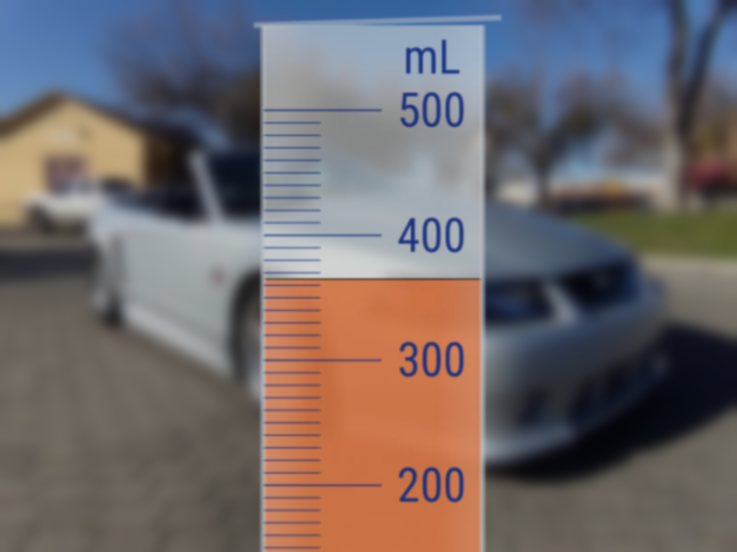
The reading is 365 mL
